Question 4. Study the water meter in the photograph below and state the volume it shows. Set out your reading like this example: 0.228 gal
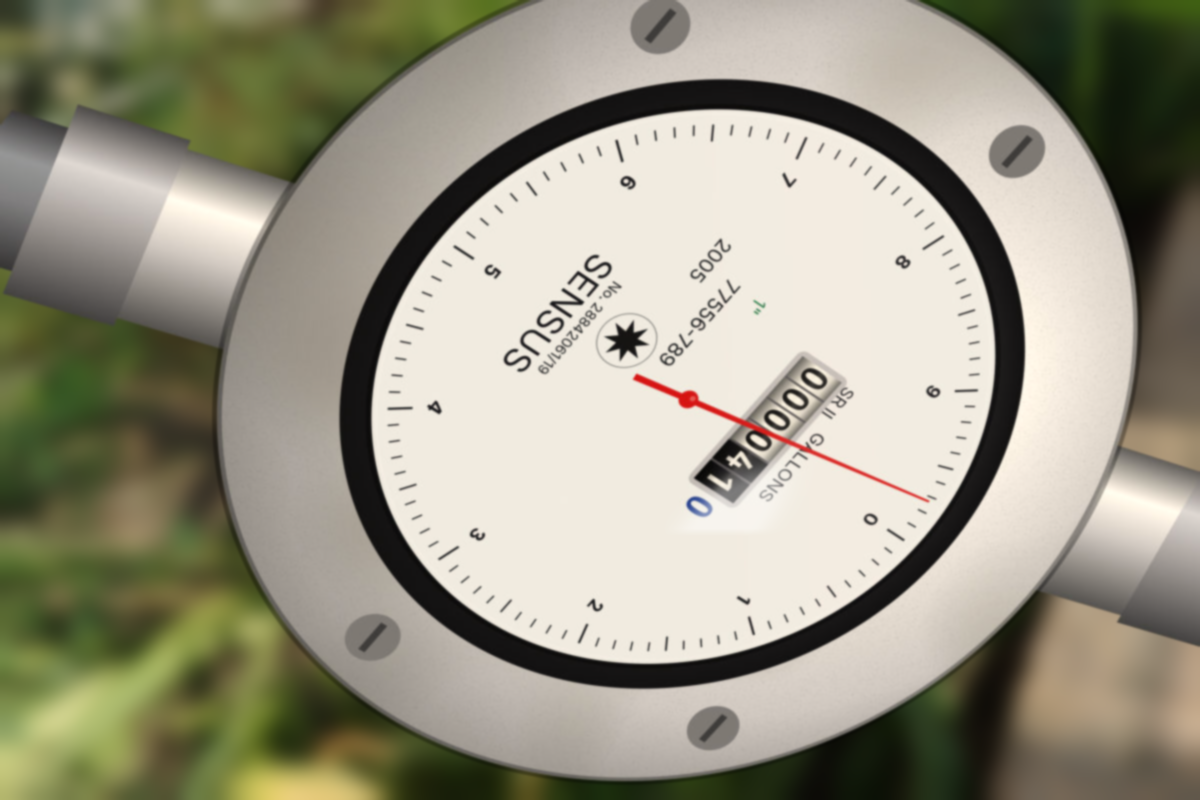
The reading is 409.7 gal
